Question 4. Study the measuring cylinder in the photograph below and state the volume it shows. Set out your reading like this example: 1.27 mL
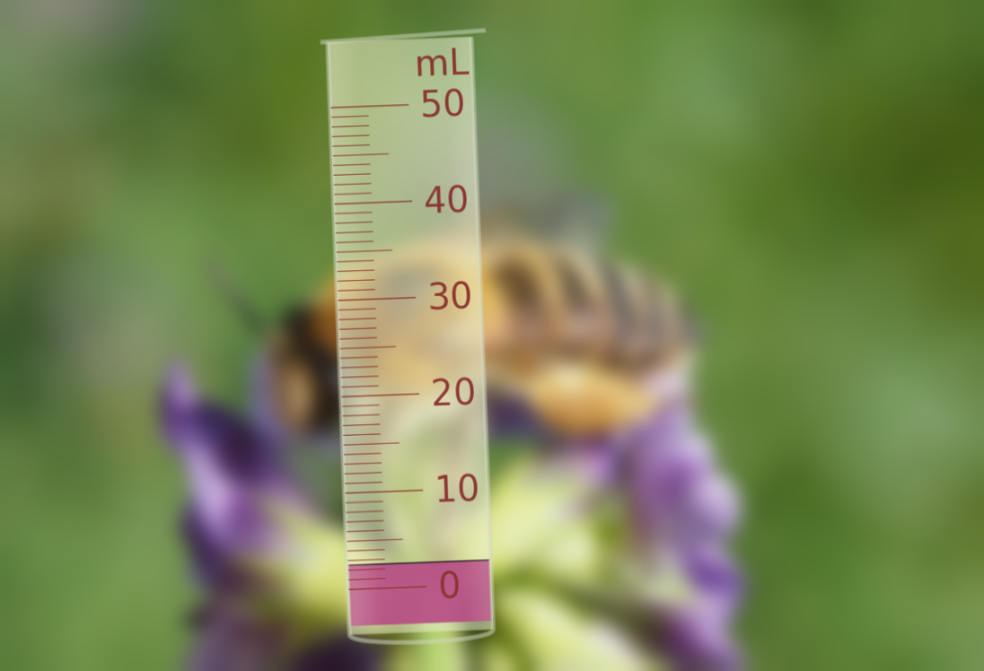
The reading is 2.5 mL
